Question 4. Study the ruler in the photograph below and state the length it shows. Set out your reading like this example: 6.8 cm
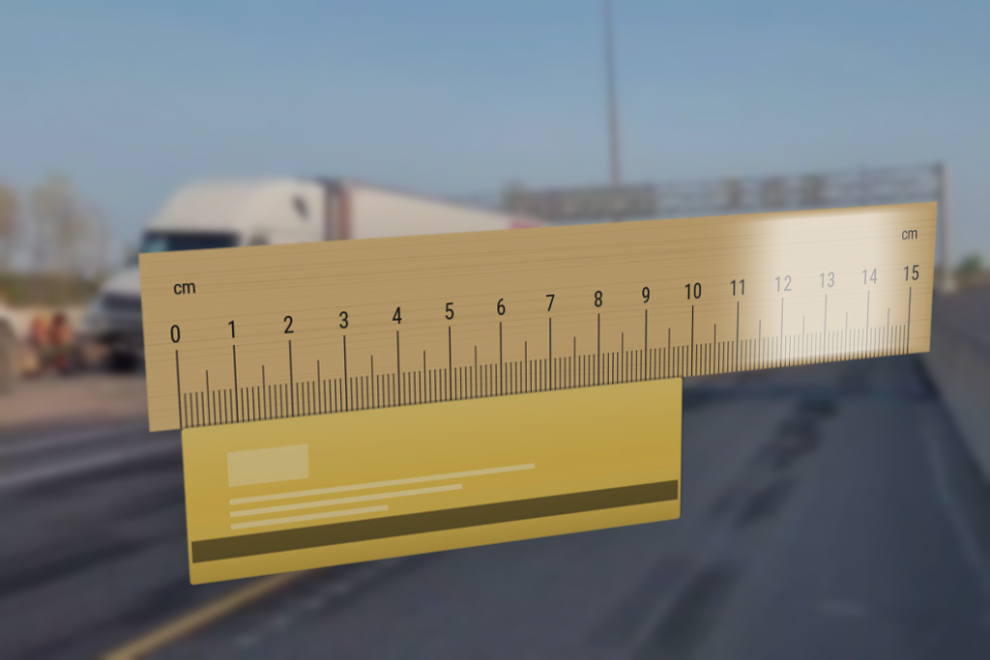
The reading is 9.8 cm
